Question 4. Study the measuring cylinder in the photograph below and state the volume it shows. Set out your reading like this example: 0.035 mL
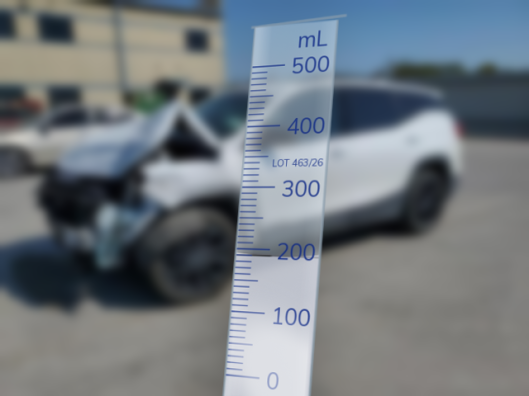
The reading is 190 mL
